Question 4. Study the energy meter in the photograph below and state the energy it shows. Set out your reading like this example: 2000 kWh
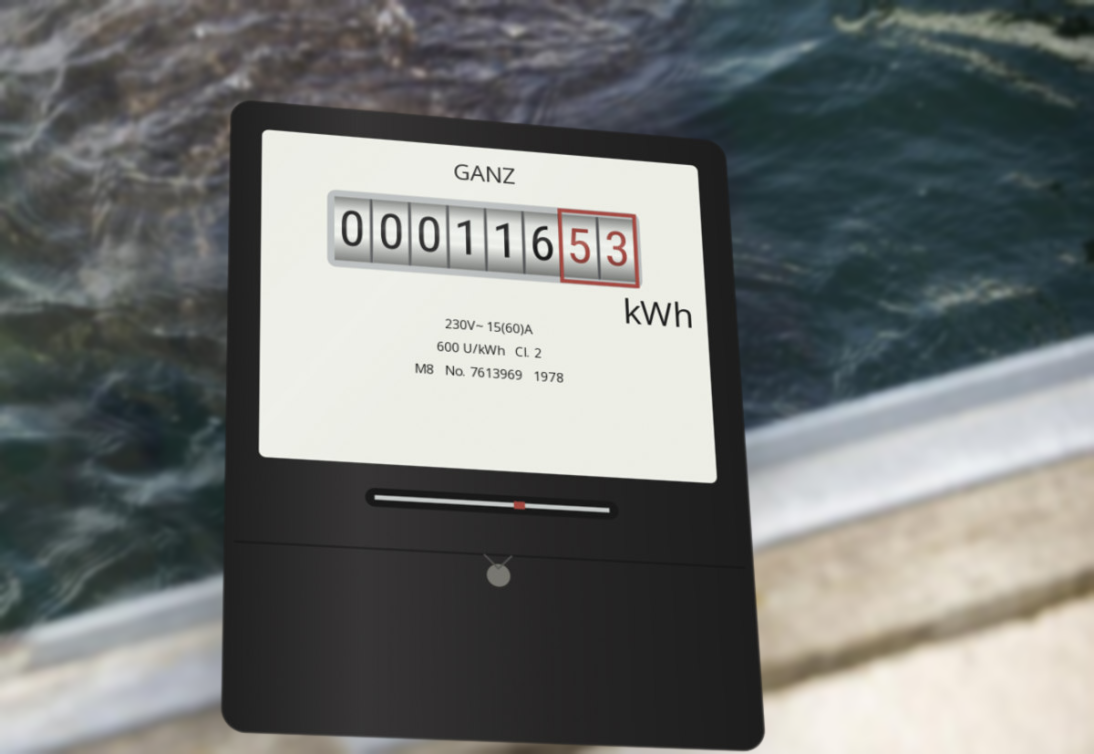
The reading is 116.53 kWh
